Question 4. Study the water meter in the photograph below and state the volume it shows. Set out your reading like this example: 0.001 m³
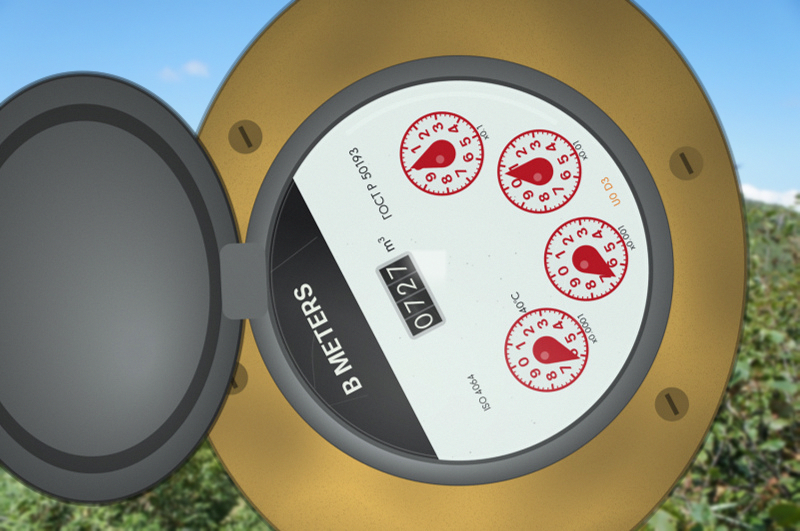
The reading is 727.0066 m³
